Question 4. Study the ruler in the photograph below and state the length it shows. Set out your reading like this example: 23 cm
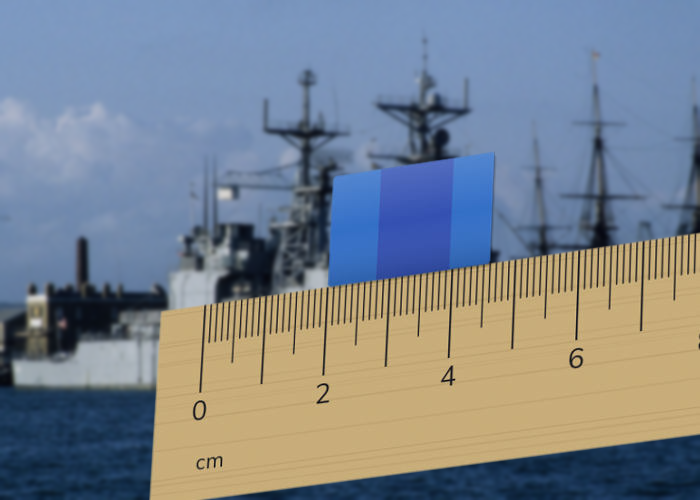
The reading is 2.6 cm
